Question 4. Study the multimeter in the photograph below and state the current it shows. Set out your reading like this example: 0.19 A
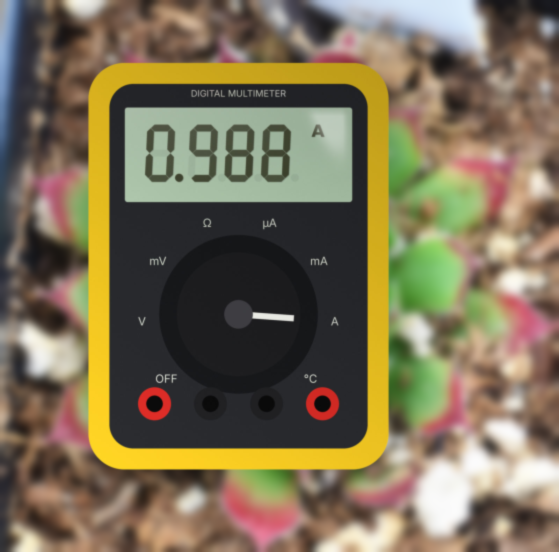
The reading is 0.988 A
